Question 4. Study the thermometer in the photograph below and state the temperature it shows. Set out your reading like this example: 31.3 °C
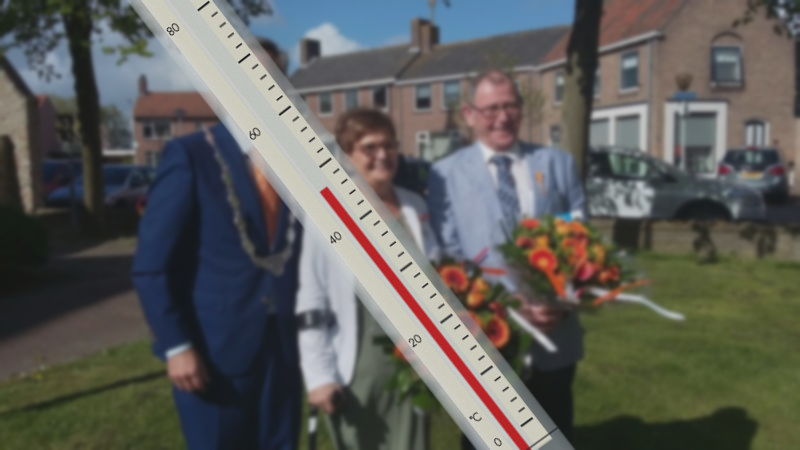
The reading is 47 °C
